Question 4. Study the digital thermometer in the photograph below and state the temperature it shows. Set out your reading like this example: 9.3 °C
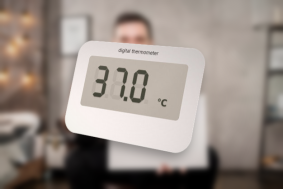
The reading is 37.0 °C
